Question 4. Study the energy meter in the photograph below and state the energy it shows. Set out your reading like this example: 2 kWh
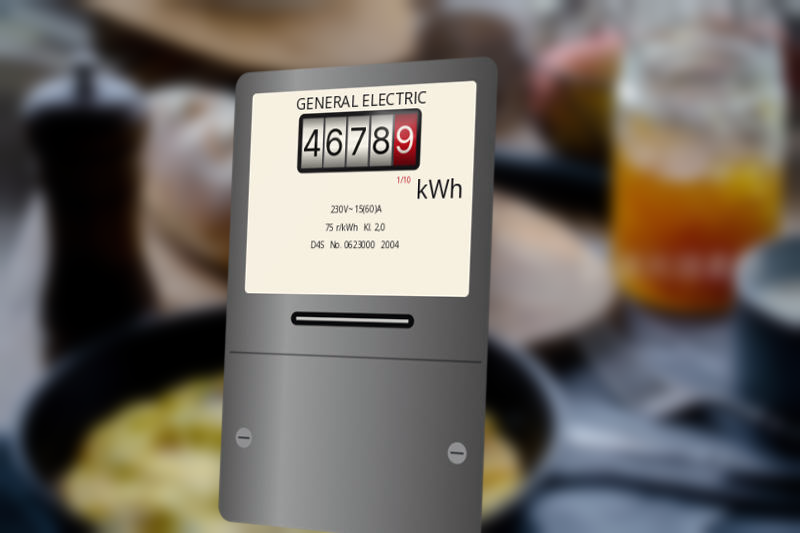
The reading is 4678.9 kWh
